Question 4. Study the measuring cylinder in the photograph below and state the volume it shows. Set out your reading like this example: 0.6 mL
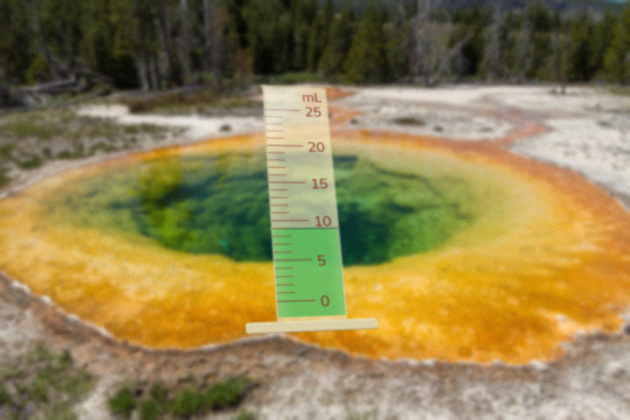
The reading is 9 mL
